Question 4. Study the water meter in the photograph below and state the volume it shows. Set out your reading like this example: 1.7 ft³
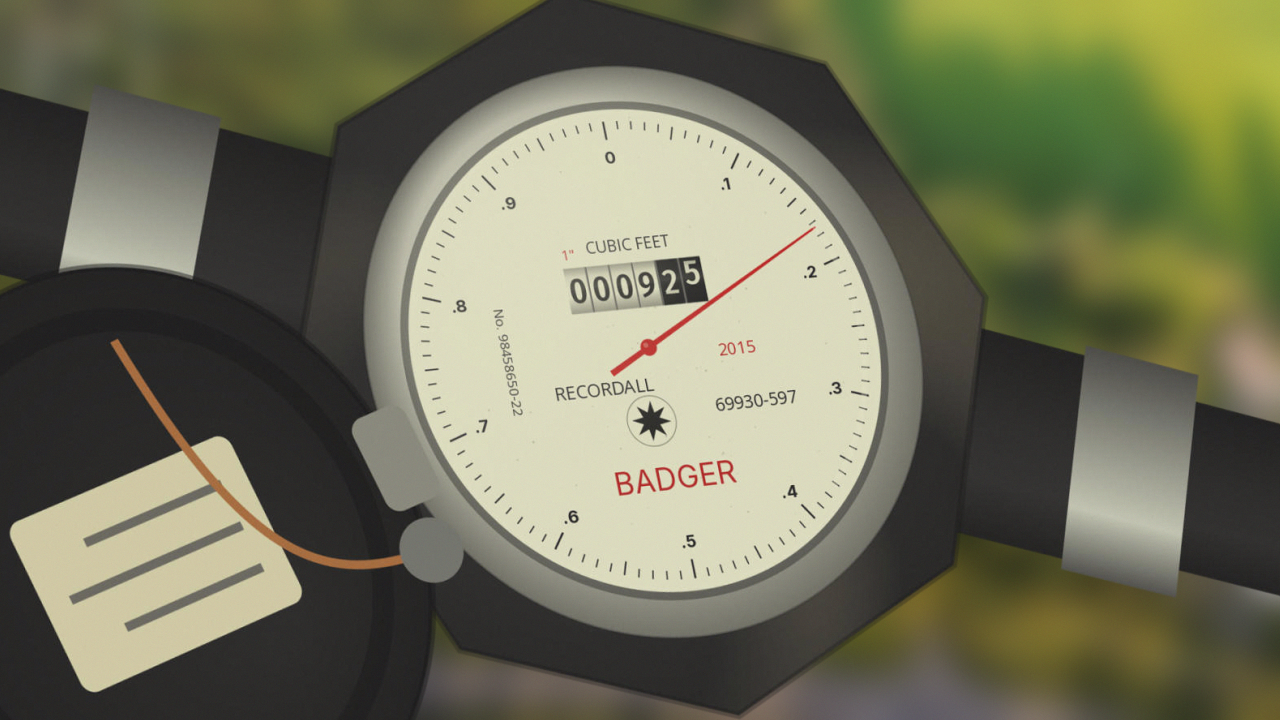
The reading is 925.17 ft³
